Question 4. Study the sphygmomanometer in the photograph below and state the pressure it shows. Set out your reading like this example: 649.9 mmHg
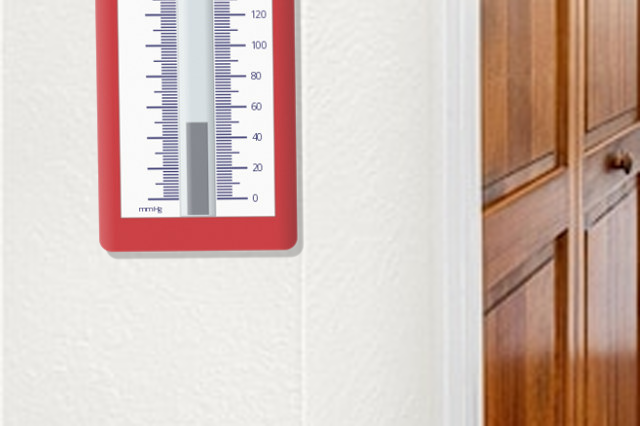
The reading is 50 mmHg
